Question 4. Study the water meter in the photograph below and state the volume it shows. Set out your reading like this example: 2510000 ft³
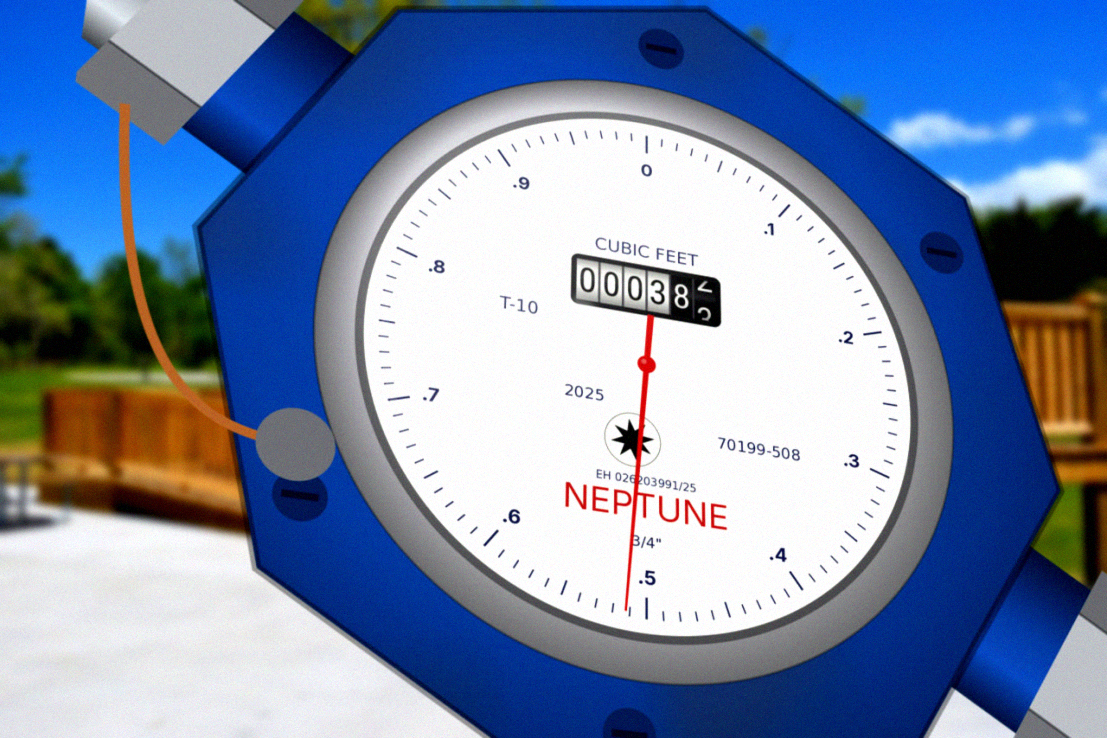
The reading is 382.51 ft³
